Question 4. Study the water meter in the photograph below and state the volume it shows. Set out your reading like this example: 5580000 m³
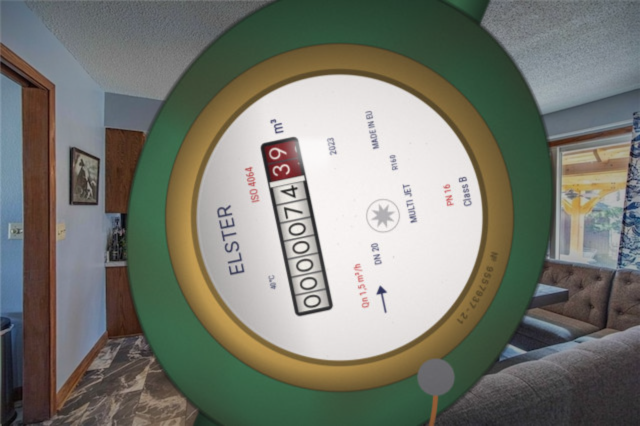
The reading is 74.39 m³
